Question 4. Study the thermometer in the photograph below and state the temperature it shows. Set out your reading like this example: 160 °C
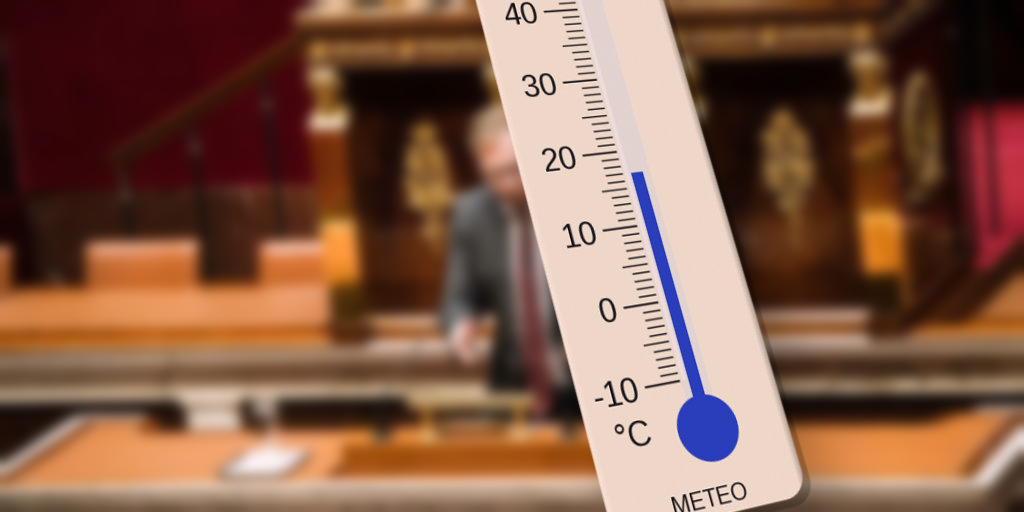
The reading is 17 °C
